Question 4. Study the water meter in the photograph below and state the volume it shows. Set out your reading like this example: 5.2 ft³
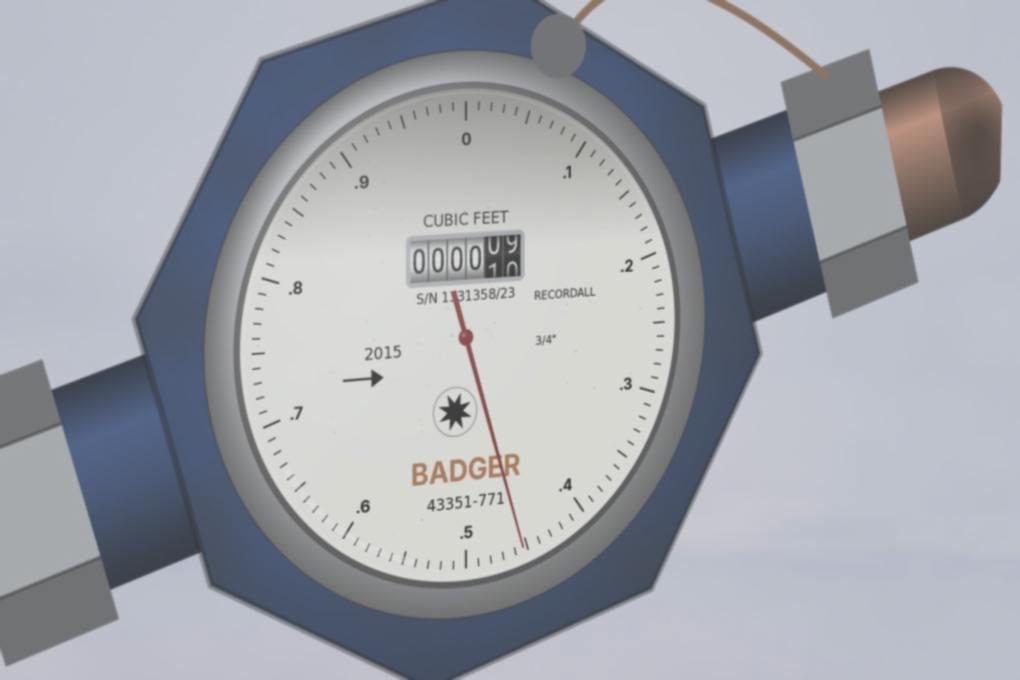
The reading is 9.45 ft³
